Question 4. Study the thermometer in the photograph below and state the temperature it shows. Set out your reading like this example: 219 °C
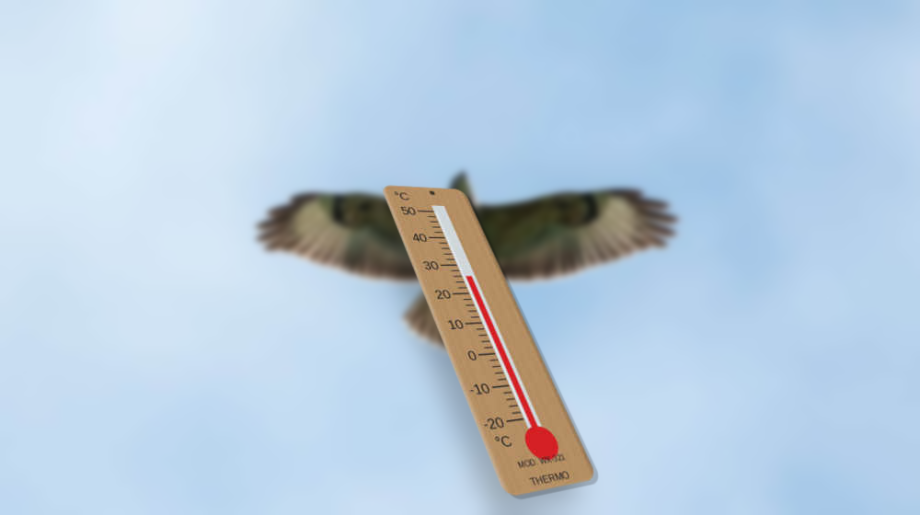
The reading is 26 °C
